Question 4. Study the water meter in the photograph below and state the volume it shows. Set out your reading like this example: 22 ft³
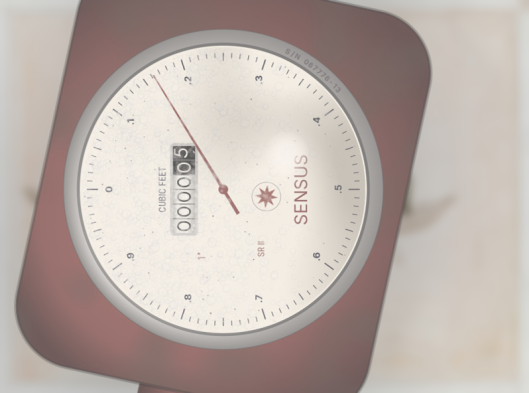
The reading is 5.16 ft³
